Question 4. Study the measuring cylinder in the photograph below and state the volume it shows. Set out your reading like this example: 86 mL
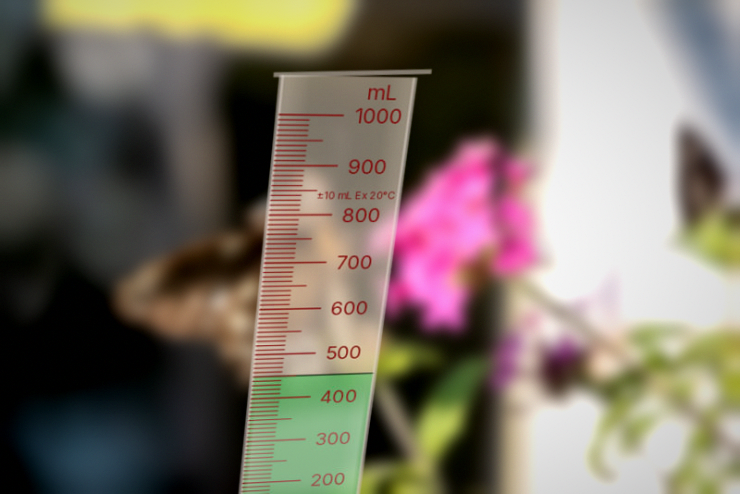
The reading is 450 mL
